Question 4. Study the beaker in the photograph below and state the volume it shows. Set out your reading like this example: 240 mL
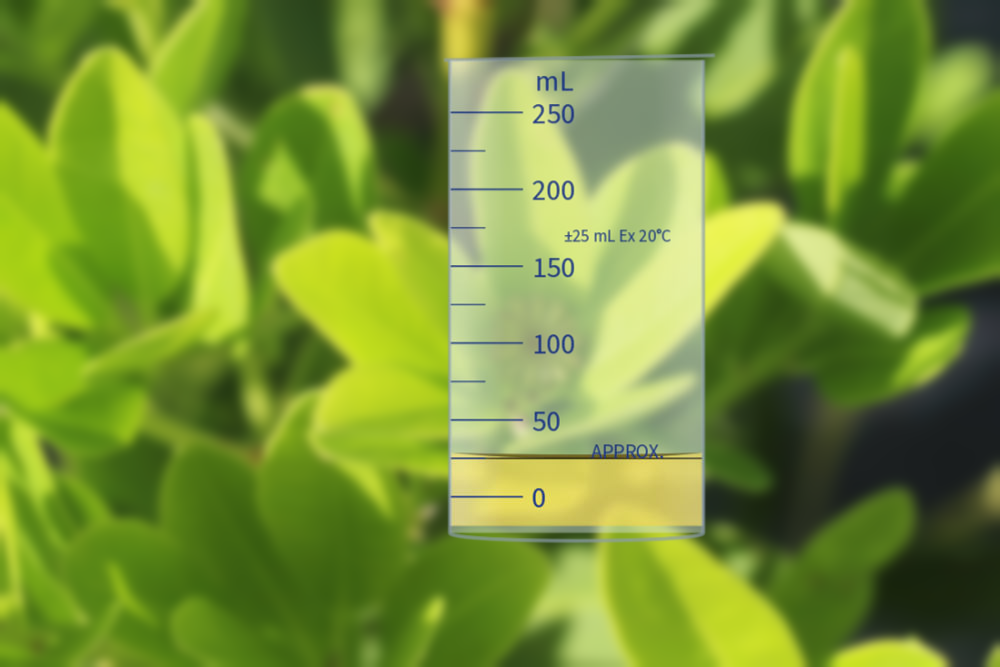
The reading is 25 mL
